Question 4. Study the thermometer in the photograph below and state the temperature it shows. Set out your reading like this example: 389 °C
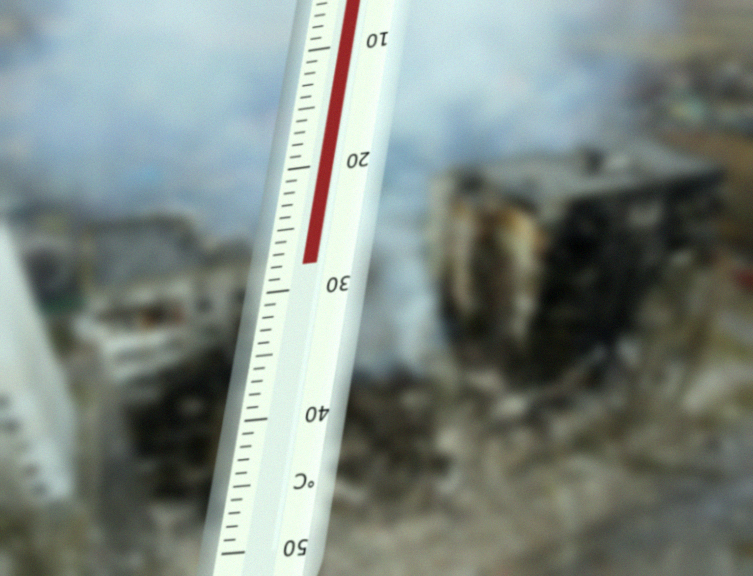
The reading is 28 °C
